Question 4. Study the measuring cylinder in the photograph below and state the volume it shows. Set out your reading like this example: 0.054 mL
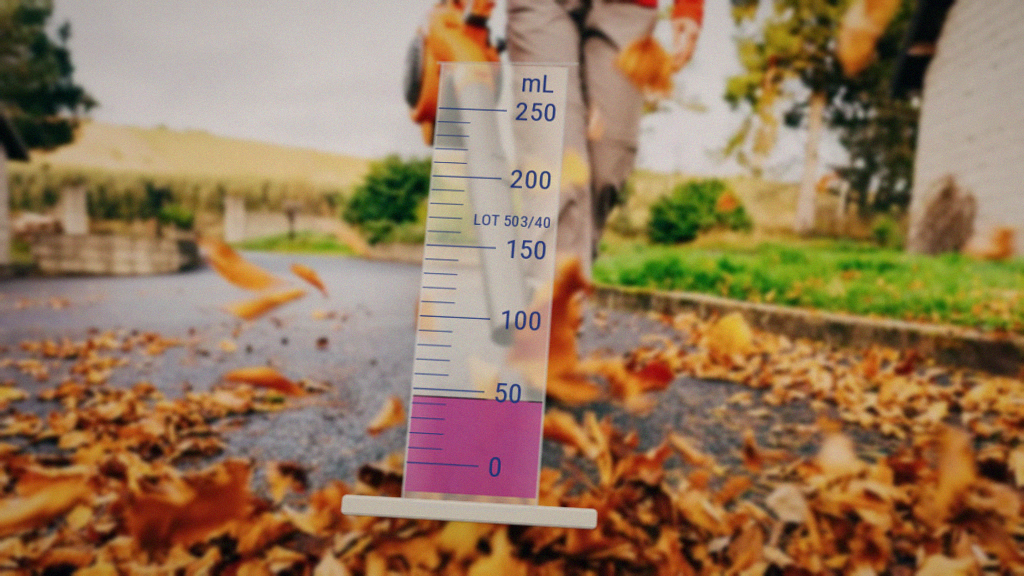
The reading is 45 mL
